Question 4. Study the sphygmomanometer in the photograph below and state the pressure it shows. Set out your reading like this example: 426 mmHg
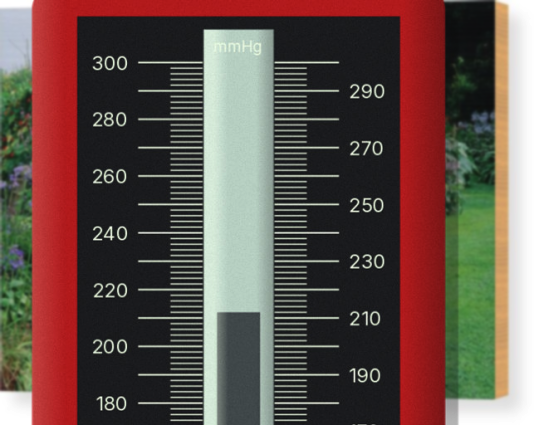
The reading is 212 mmHg
